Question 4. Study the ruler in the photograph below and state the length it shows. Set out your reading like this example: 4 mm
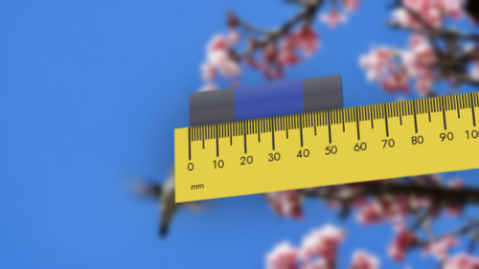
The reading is 55 mm
